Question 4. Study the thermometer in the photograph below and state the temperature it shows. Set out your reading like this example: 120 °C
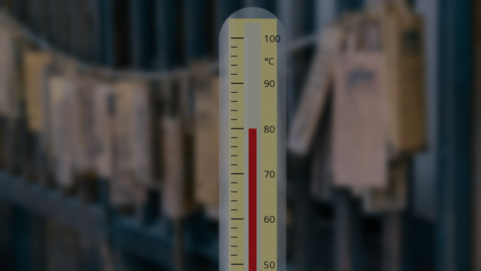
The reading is 80 °C
